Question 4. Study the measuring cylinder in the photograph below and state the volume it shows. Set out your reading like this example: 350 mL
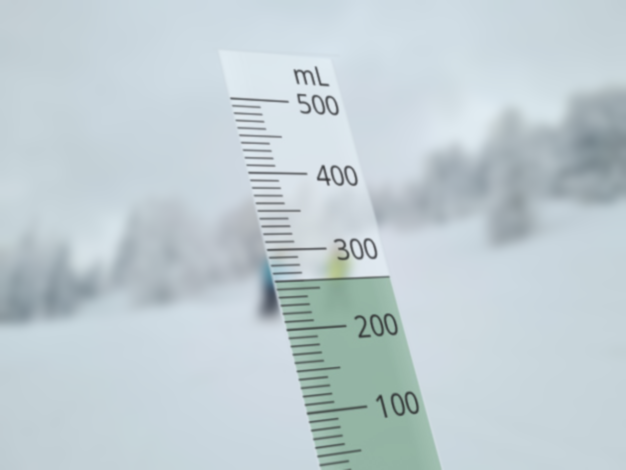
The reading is 260 mL
